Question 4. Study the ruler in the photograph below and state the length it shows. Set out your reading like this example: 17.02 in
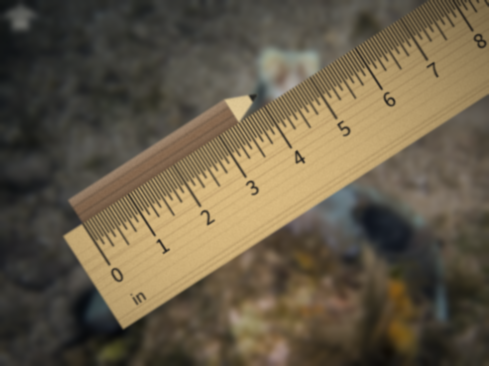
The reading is 4 in
